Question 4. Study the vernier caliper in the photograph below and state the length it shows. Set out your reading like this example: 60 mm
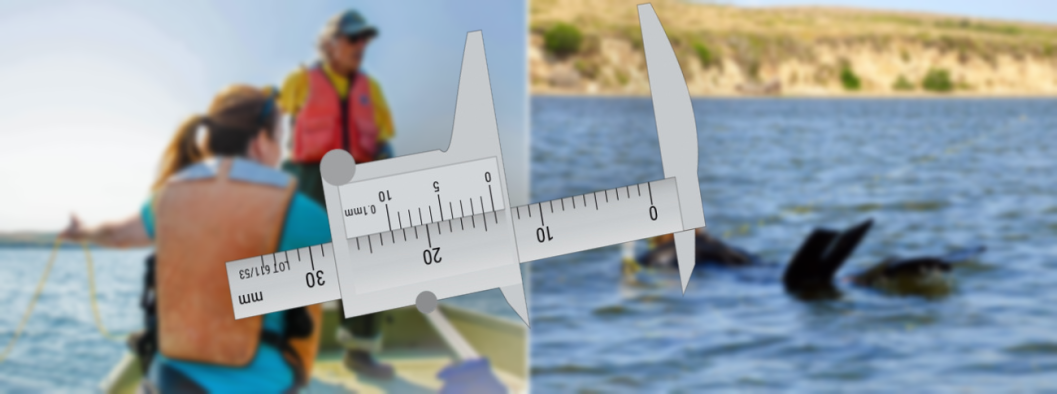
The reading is 14.1 mm
